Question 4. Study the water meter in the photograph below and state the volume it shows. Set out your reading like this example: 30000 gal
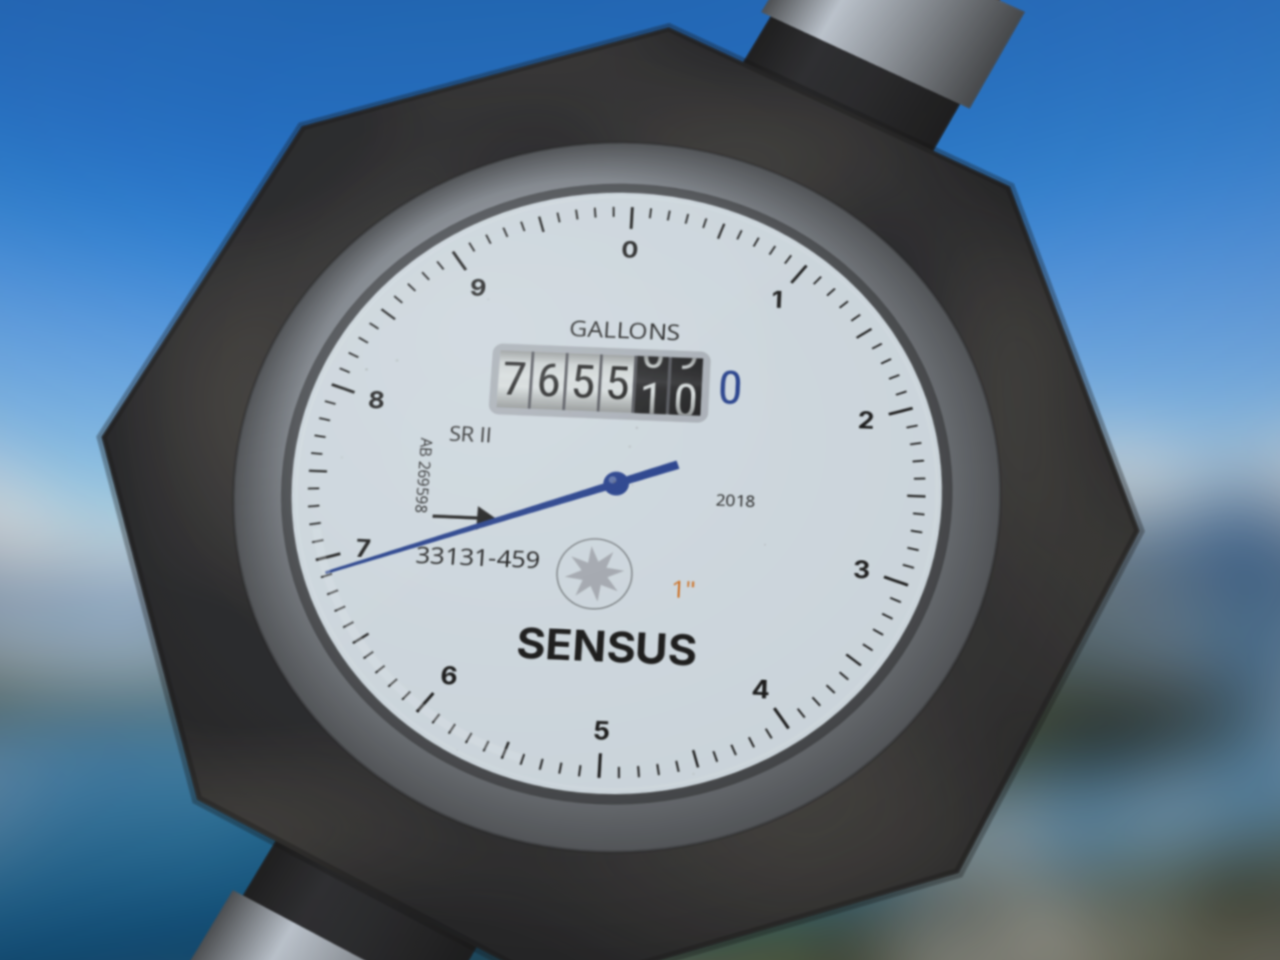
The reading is 7655096.9 gal
